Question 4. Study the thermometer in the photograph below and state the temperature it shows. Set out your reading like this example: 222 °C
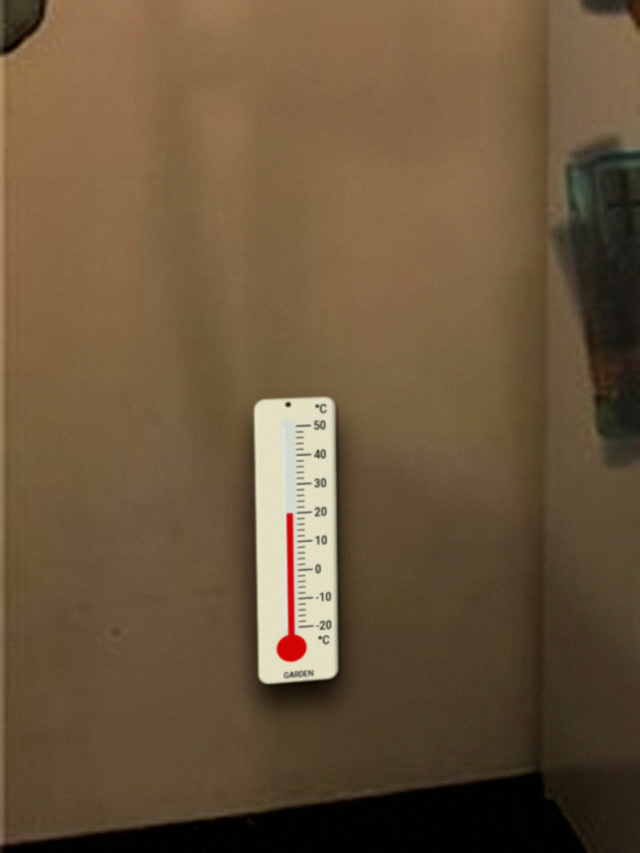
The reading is 20 °C
